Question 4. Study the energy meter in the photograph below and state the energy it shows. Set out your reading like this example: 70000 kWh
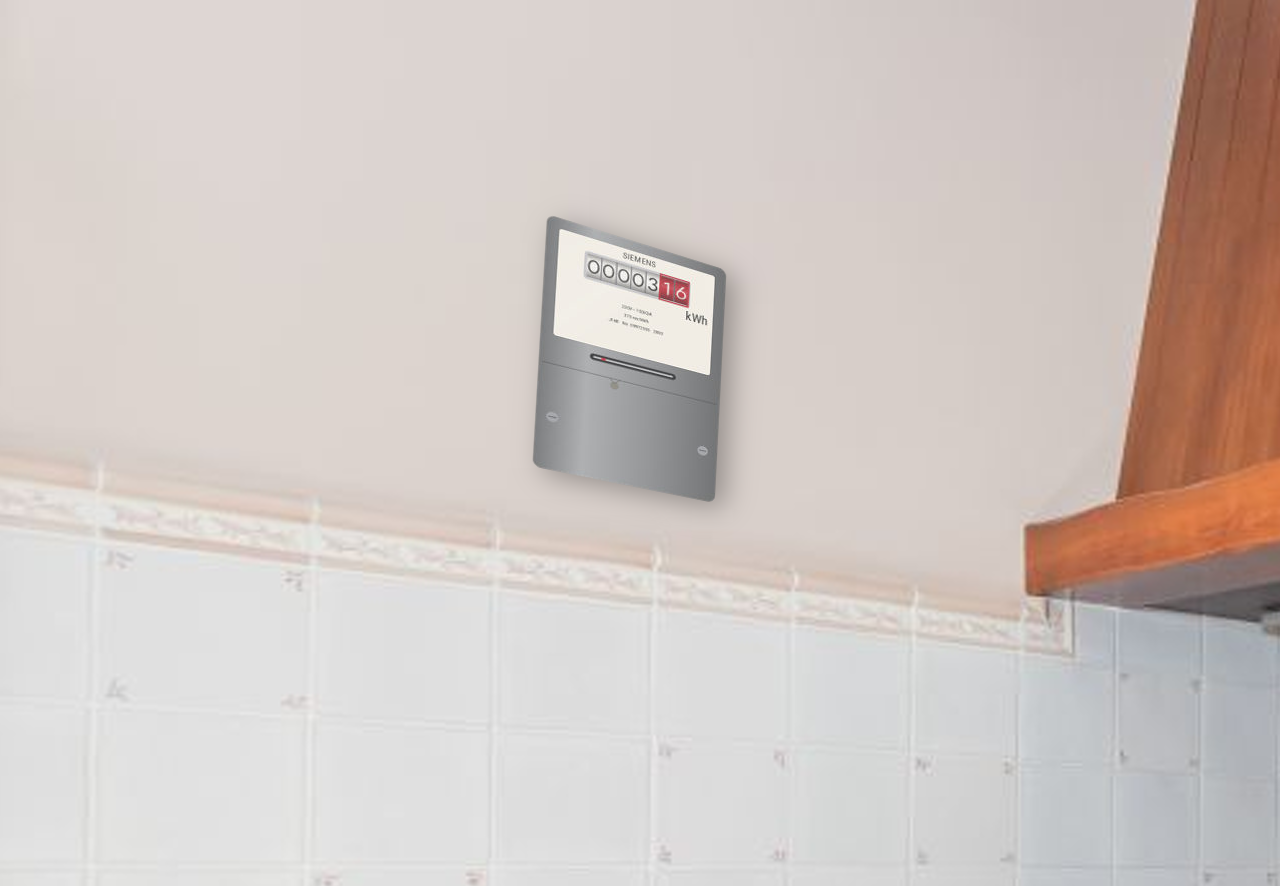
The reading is 3.16 kWh
